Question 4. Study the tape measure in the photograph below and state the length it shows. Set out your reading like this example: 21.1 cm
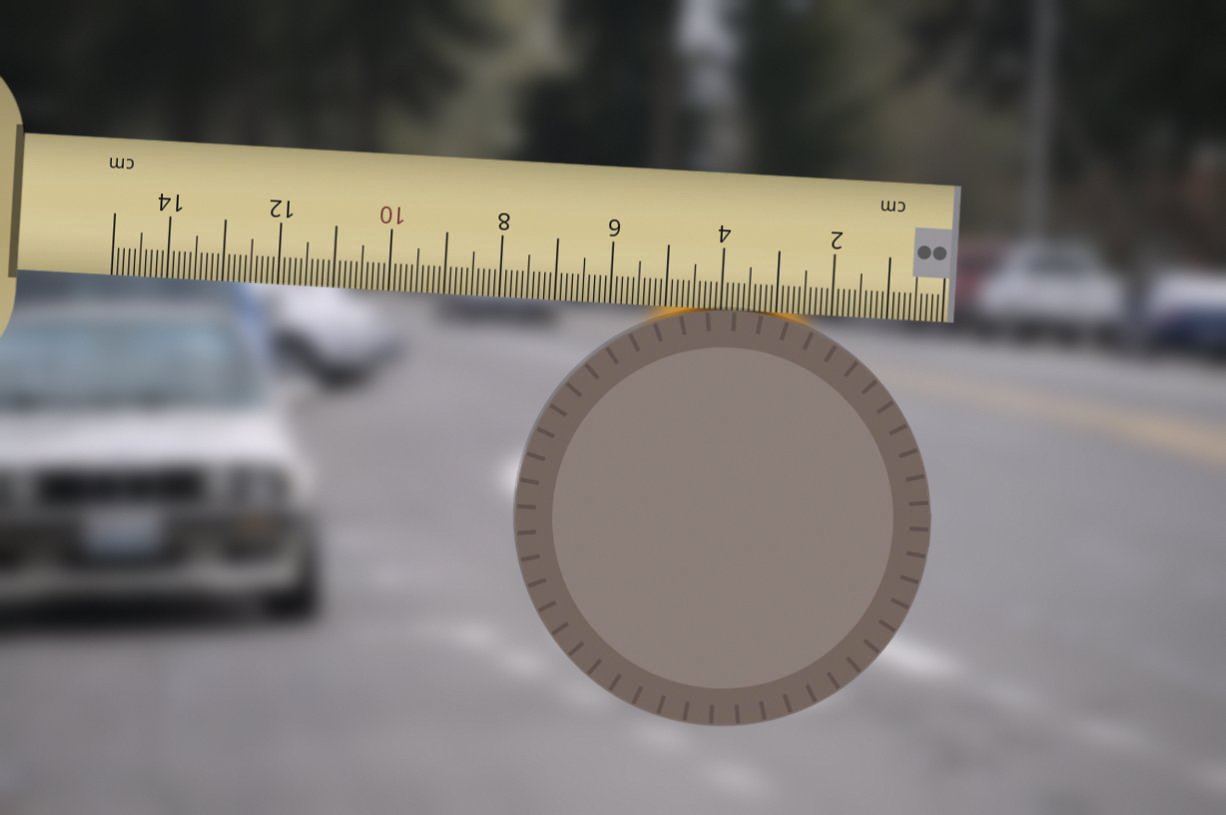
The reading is 7.5 cm
